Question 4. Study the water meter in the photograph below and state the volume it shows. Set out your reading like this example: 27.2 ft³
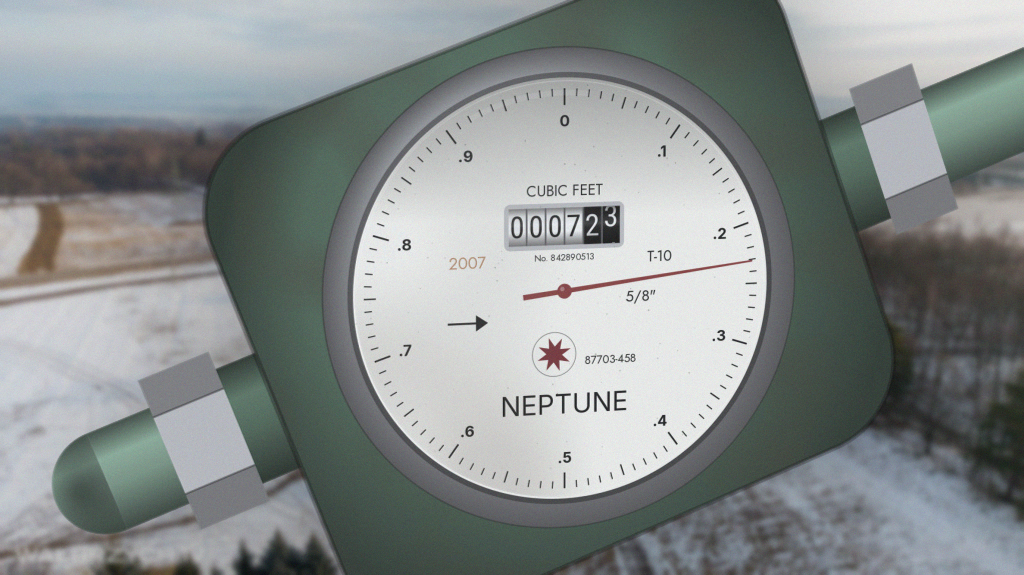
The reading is 723.23 ft³
